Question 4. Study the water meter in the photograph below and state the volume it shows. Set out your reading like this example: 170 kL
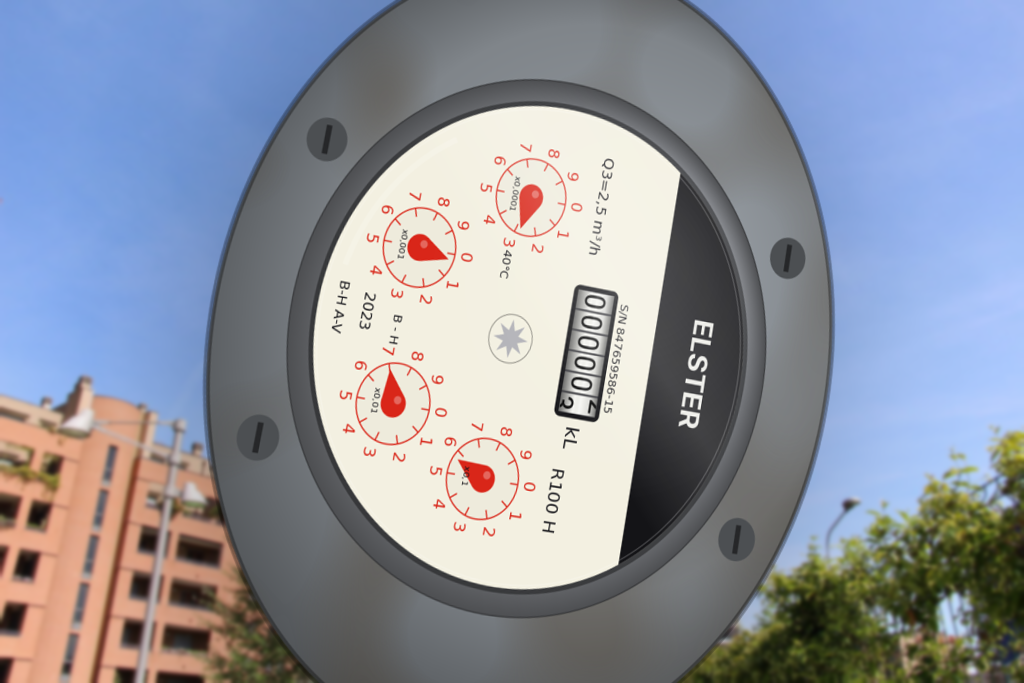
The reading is 2.5702 kL
